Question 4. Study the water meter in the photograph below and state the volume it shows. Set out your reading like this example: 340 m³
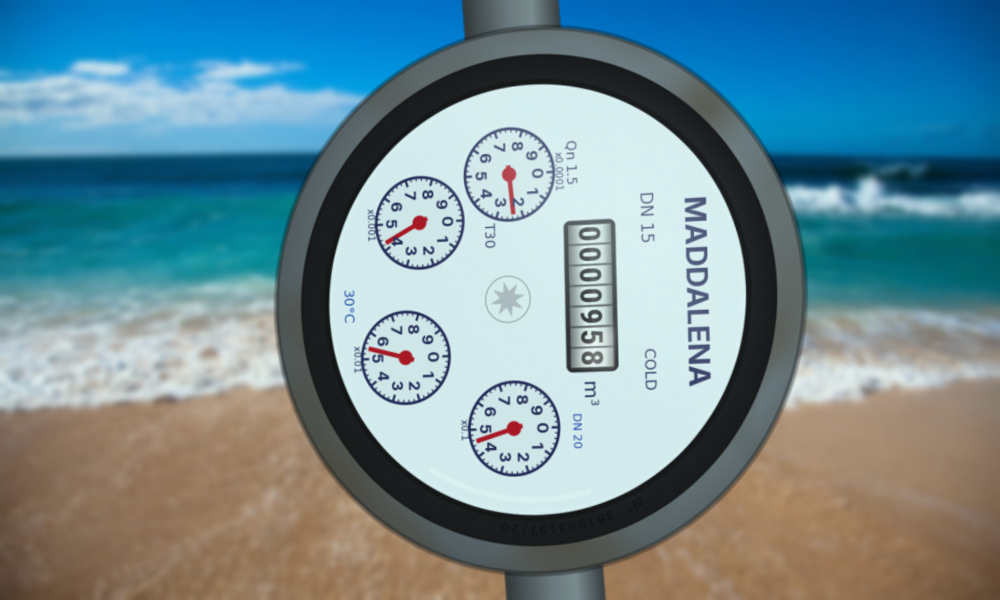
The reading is 958.4542 m³
